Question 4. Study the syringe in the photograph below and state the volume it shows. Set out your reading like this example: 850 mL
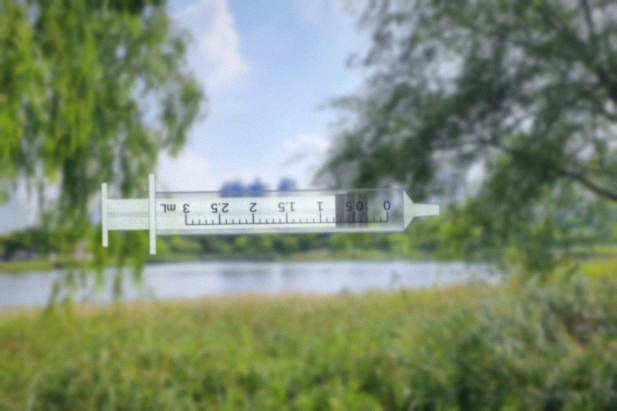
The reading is 0.3 mL
